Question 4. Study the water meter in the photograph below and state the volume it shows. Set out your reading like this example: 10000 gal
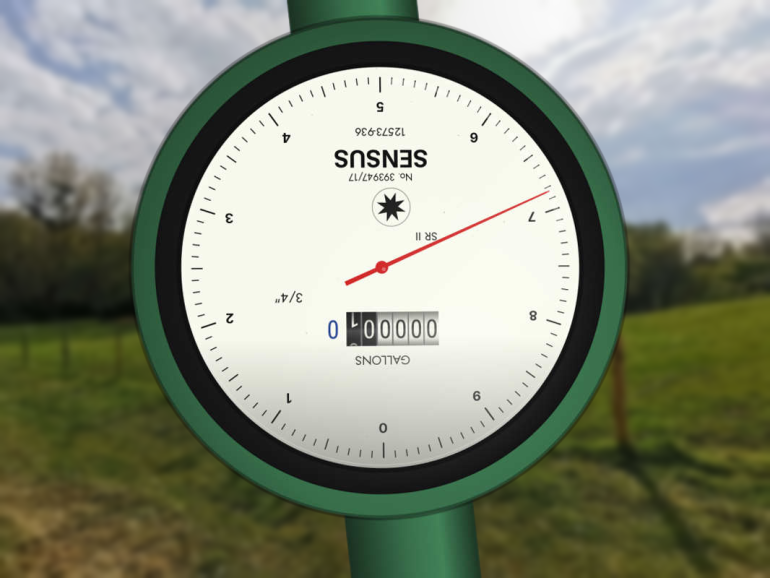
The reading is 6.8 gal
